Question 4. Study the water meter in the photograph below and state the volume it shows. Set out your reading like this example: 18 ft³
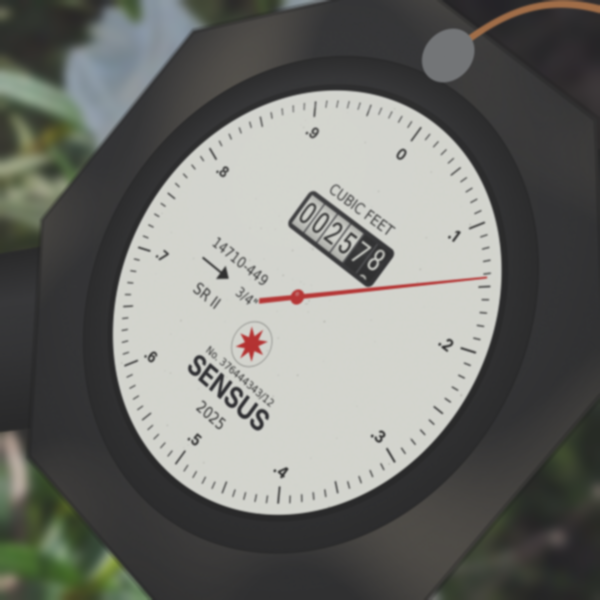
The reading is 2578.14 ft³
